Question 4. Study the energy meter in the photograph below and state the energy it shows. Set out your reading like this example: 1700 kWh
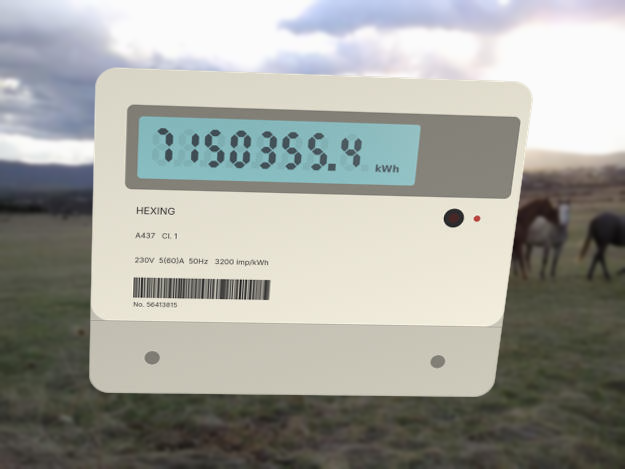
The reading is 7150355.4 kWh
